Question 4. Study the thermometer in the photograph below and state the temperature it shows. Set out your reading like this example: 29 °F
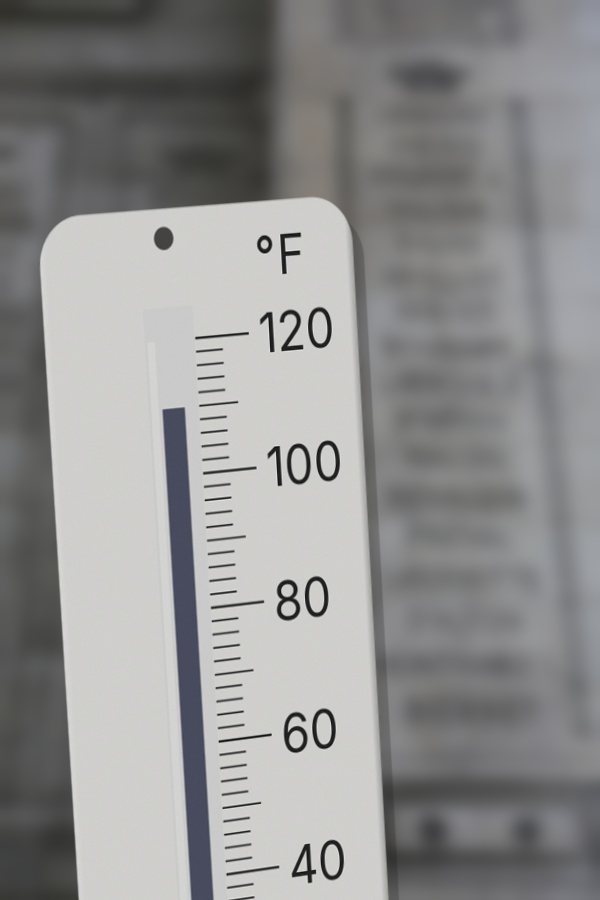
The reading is 110 °F
